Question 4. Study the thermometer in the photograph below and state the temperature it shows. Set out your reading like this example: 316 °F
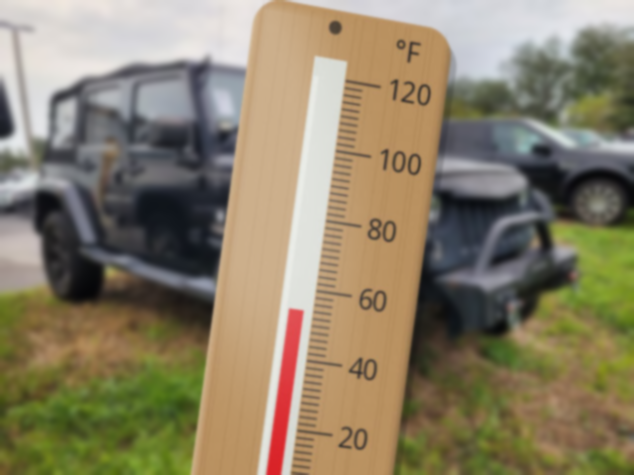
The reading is 54 °F
